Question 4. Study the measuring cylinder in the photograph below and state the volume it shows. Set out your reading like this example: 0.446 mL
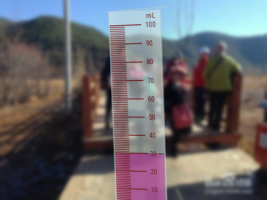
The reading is 30 mL
